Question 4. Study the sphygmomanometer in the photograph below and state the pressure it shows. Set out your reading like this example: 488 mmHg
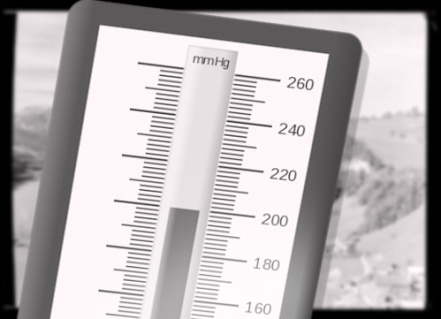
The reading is 200 mmHg
